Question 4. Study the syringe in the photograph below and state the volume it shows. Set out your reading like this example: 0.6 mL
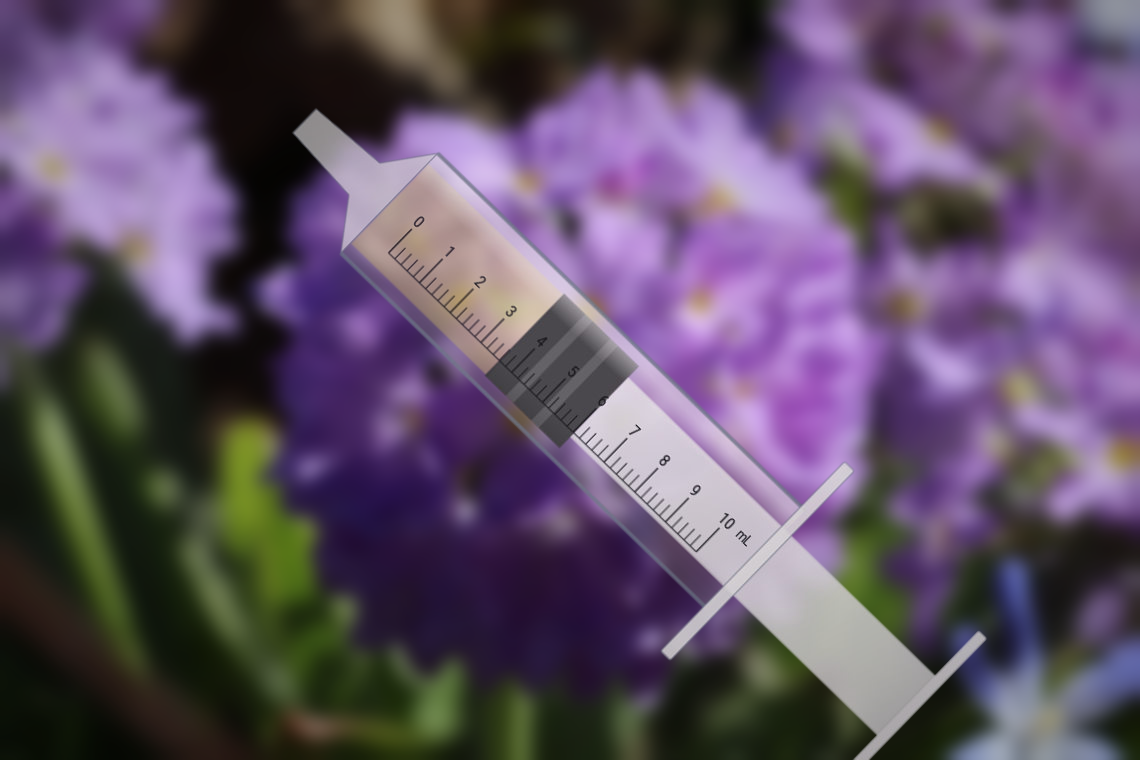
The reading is 3.6 mL
